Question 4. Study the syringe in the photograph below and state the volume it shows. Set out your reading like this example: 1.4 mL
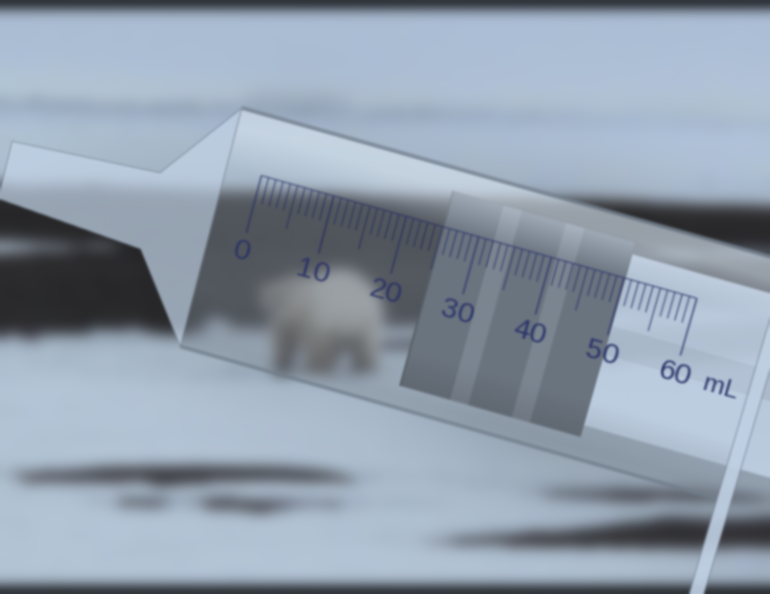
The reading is 25 mL
